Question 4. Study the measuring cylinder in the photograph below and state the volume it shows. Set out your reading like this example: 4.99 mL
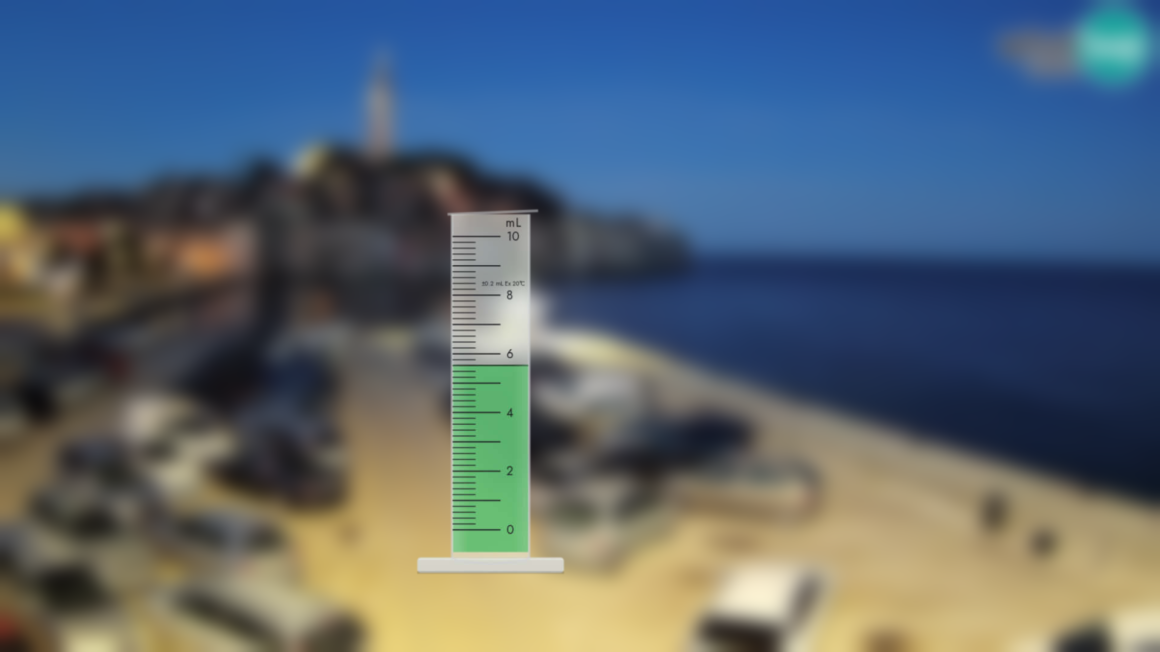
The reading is 5.6 mL
